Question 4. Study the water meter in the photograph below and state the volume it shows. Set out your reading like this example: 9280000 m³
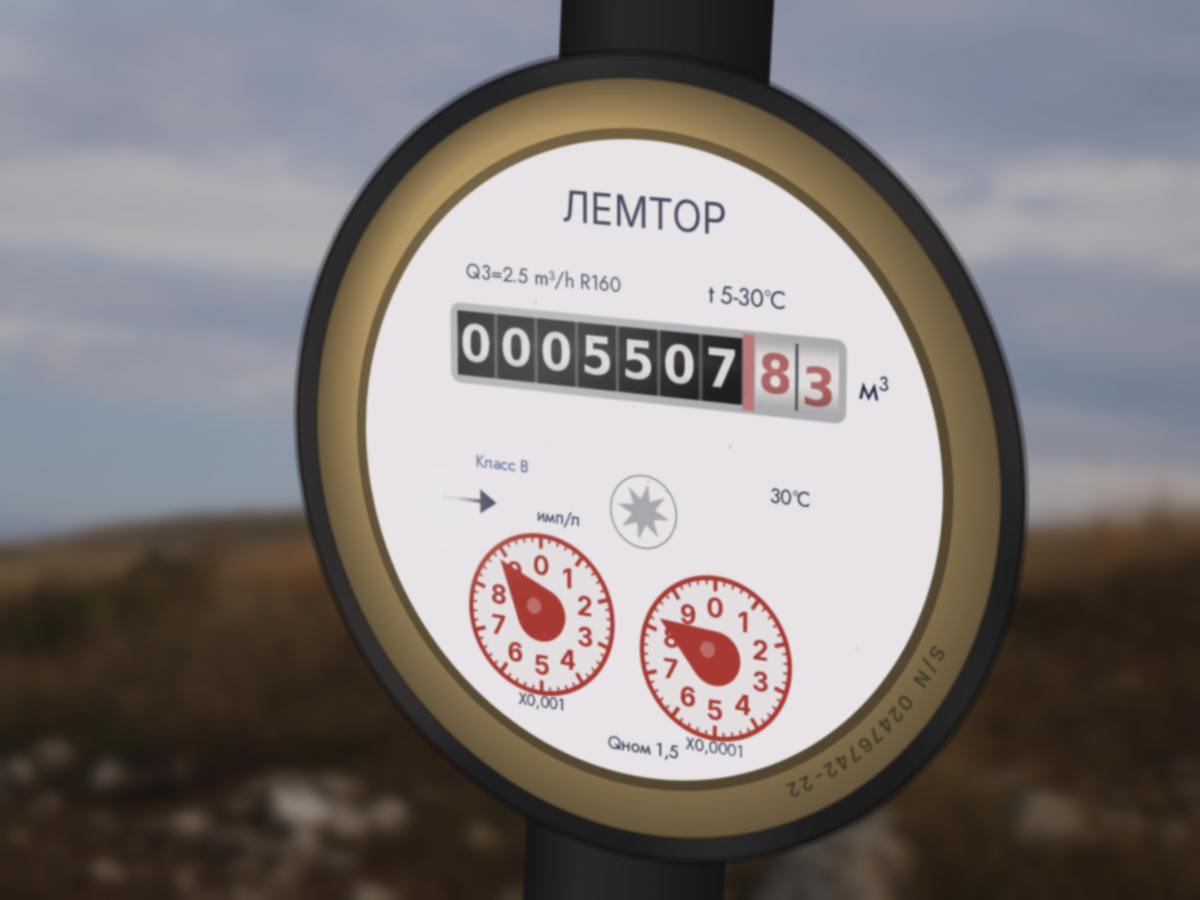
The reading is 5507.8288 m³
